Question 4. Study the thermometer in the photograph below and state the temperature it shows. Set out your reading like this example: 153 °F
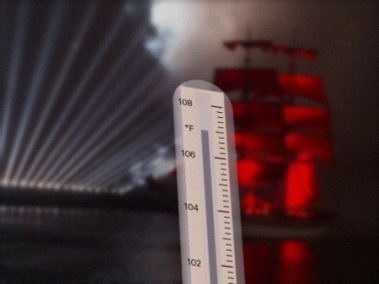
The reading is 107 °F
